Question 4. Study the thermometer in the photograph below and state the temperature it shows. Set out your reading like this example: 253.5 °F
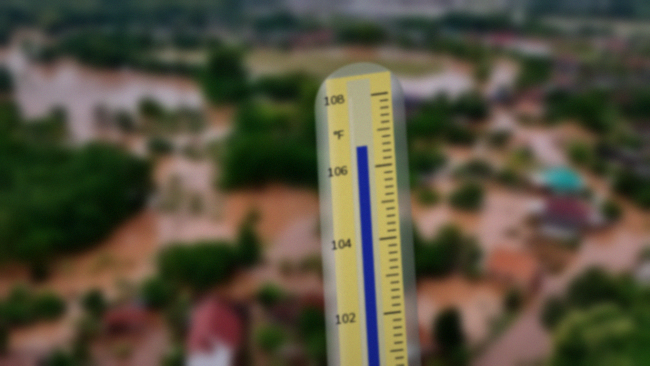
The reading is 106.6 °F
